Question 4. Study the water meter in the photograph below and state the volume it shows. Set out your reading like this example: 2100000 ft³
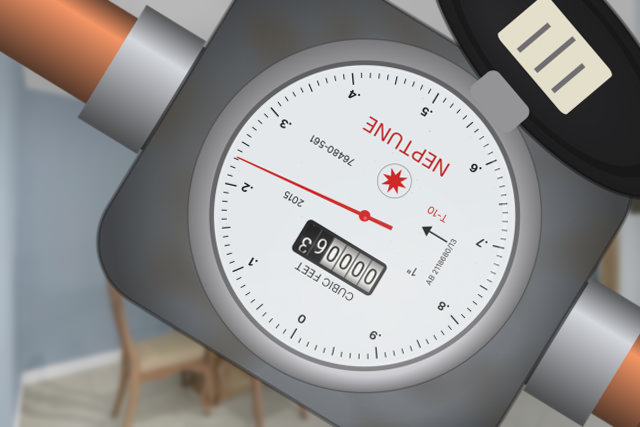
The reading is 63.23 ft³
